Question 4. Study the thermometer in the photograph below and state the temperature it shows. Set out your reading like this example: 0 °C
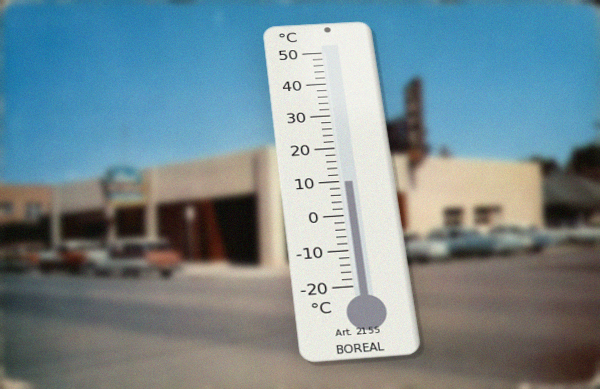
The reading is 10 °C
